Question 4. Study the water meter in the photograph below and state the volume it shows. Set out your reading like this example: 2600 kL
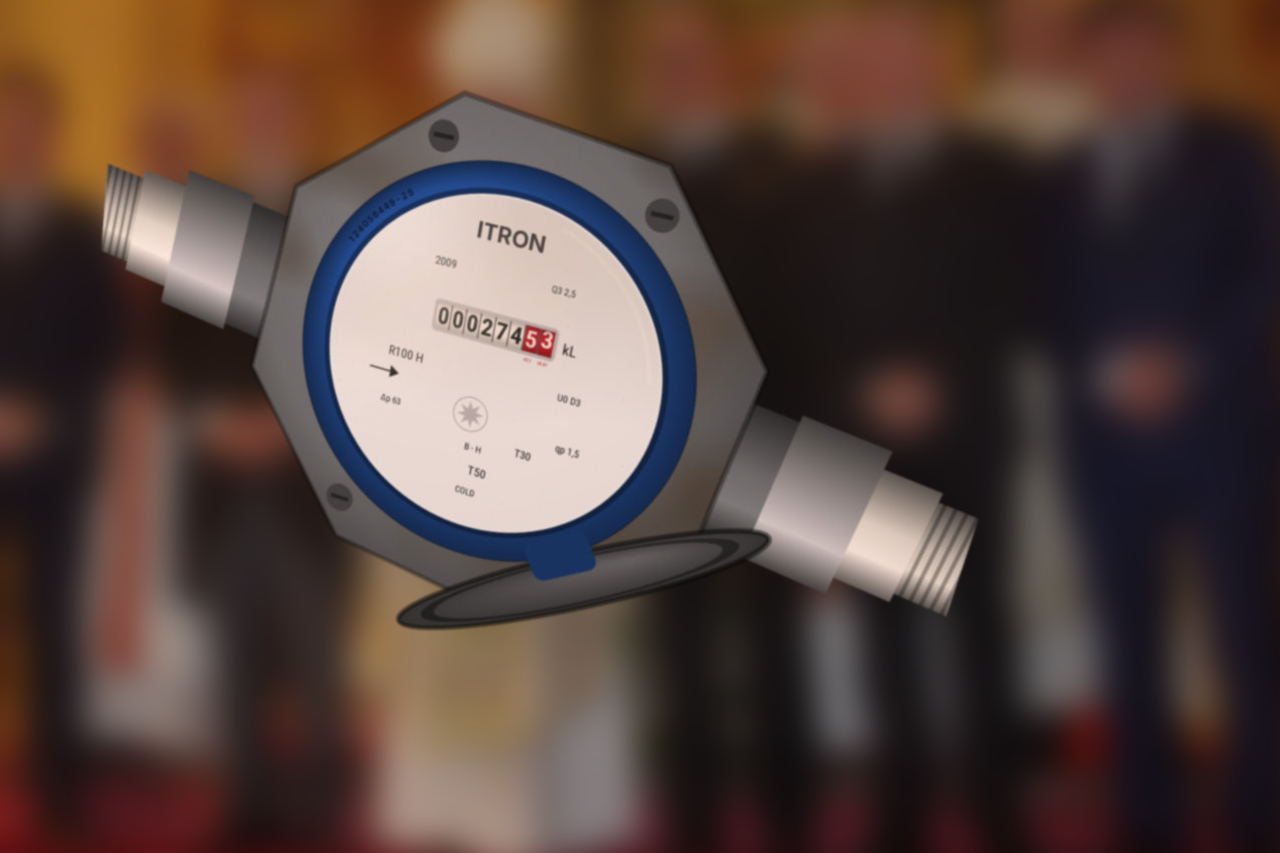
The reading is 274.53 kL
